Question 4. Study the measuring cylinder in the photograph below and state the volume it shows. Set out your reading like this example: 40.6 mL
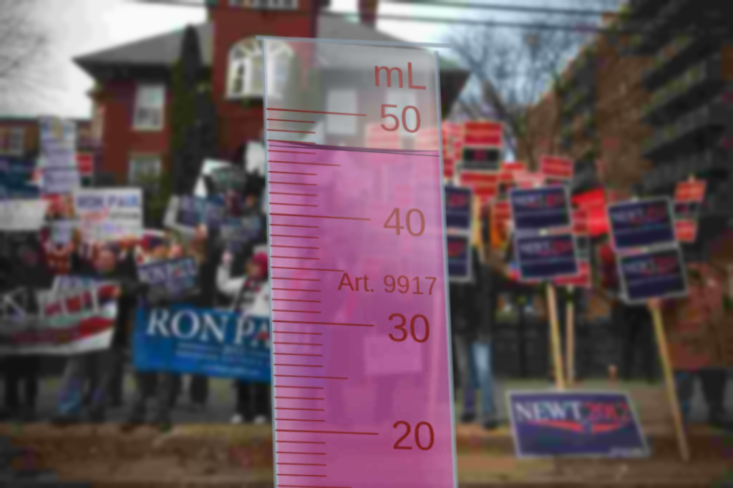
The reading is 46.5 mL
